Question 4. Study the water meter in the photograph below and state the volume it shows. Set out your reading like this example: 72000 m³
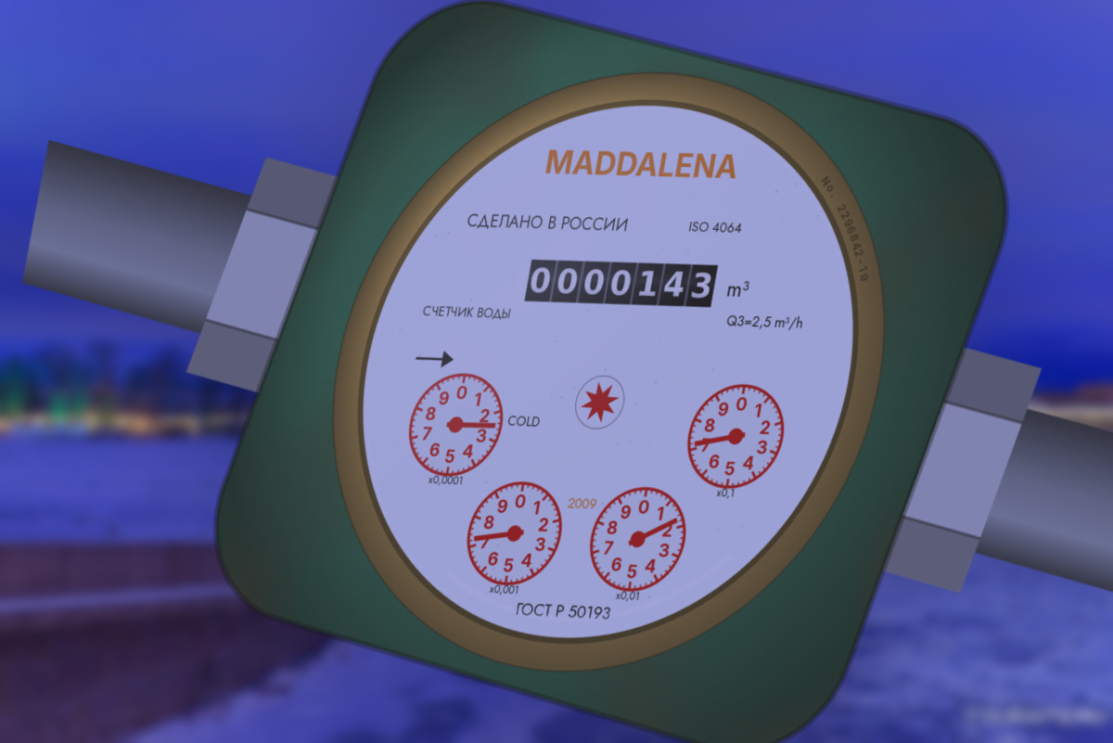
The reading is 143.7172 m³
